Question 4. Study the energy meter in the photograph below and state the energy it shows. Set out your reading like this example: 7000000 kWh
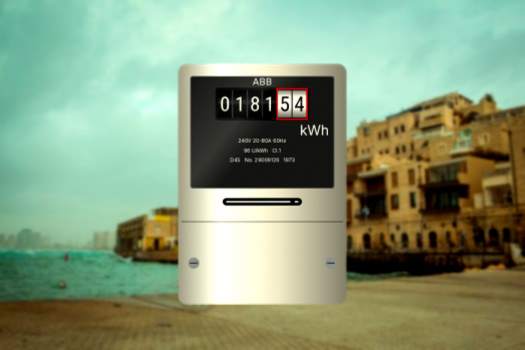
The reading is 181.54 kWh
